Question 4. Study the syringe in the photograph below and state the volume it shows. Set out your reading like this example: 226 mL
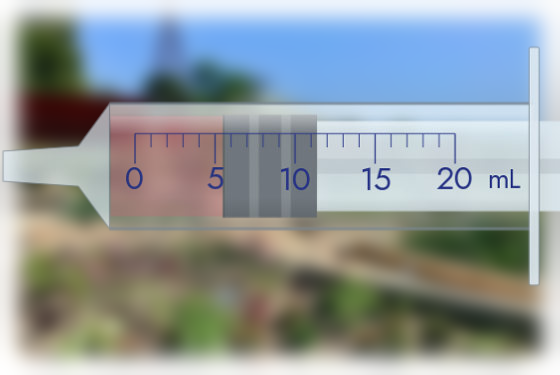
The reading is 5.5 mL
